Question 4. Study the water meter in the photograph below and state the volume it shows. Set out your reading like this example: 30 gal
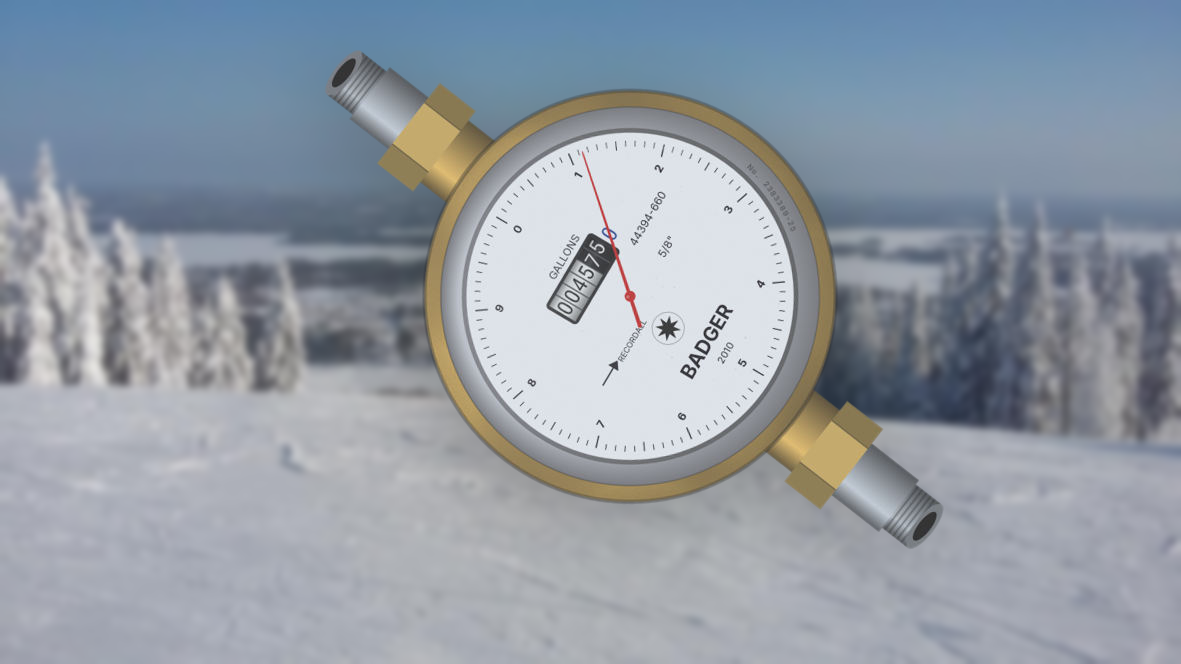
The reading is 45751.1 gal
